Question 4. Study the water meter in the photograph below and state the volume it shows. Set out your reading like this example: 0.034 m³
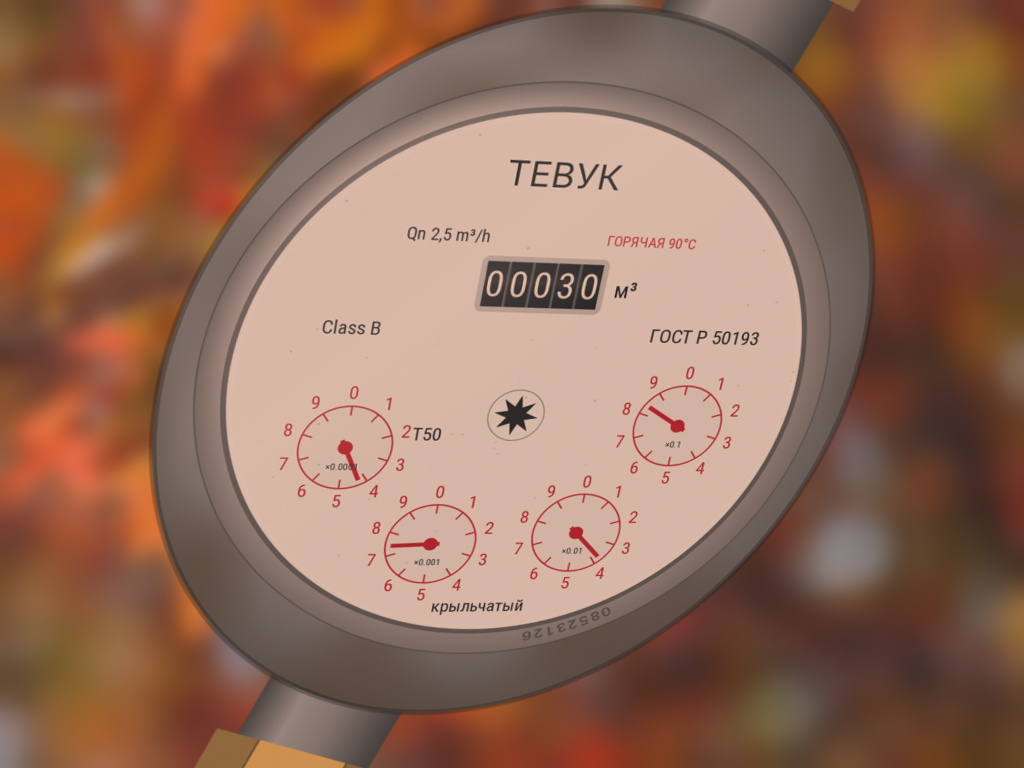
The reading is 30.8374 m³
